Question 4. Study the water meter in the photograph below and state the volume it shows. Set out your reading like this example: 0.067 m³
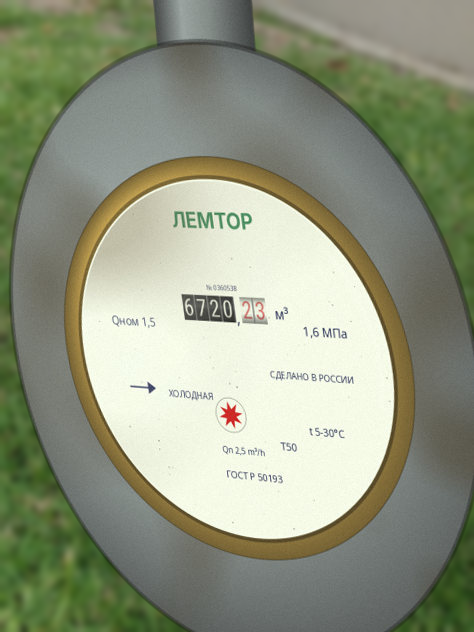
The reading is 6720.23 m³
